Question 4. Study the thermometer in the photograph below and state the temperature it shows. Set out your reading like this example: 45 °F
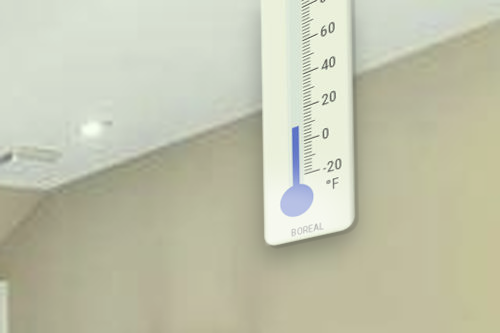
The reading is 10 °F
